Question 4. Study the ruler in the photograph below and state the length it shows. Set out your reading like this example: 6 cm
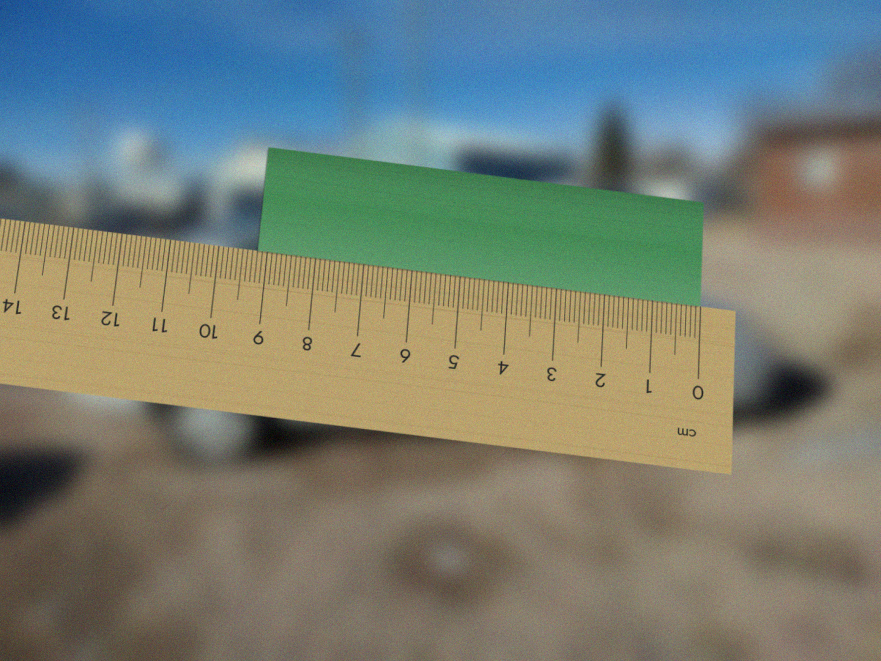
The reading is 9.2 cm
